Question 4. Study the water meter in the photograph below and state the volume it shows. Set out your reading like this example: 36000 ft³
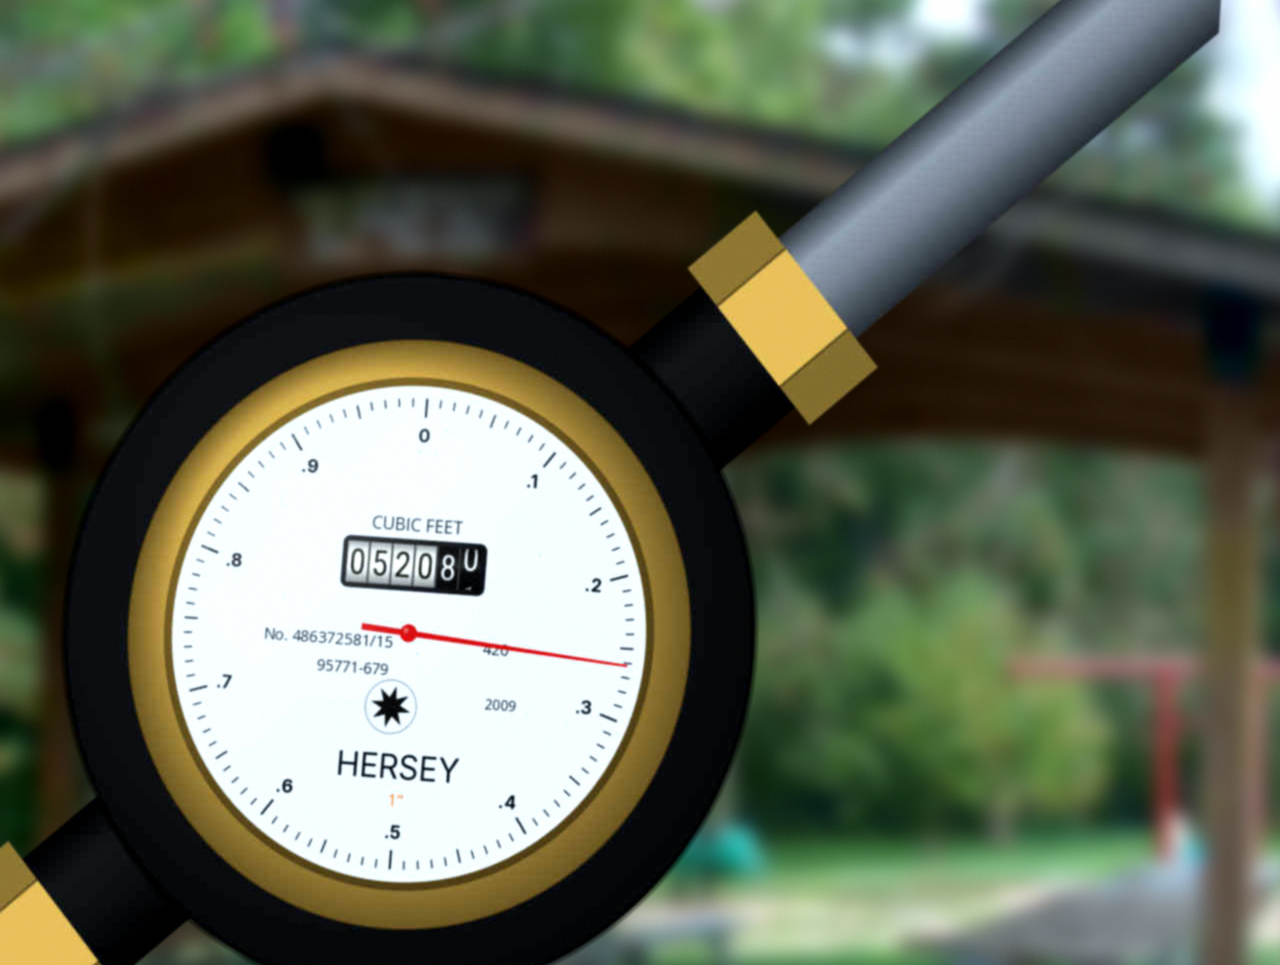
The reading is 52080.26 ft³
